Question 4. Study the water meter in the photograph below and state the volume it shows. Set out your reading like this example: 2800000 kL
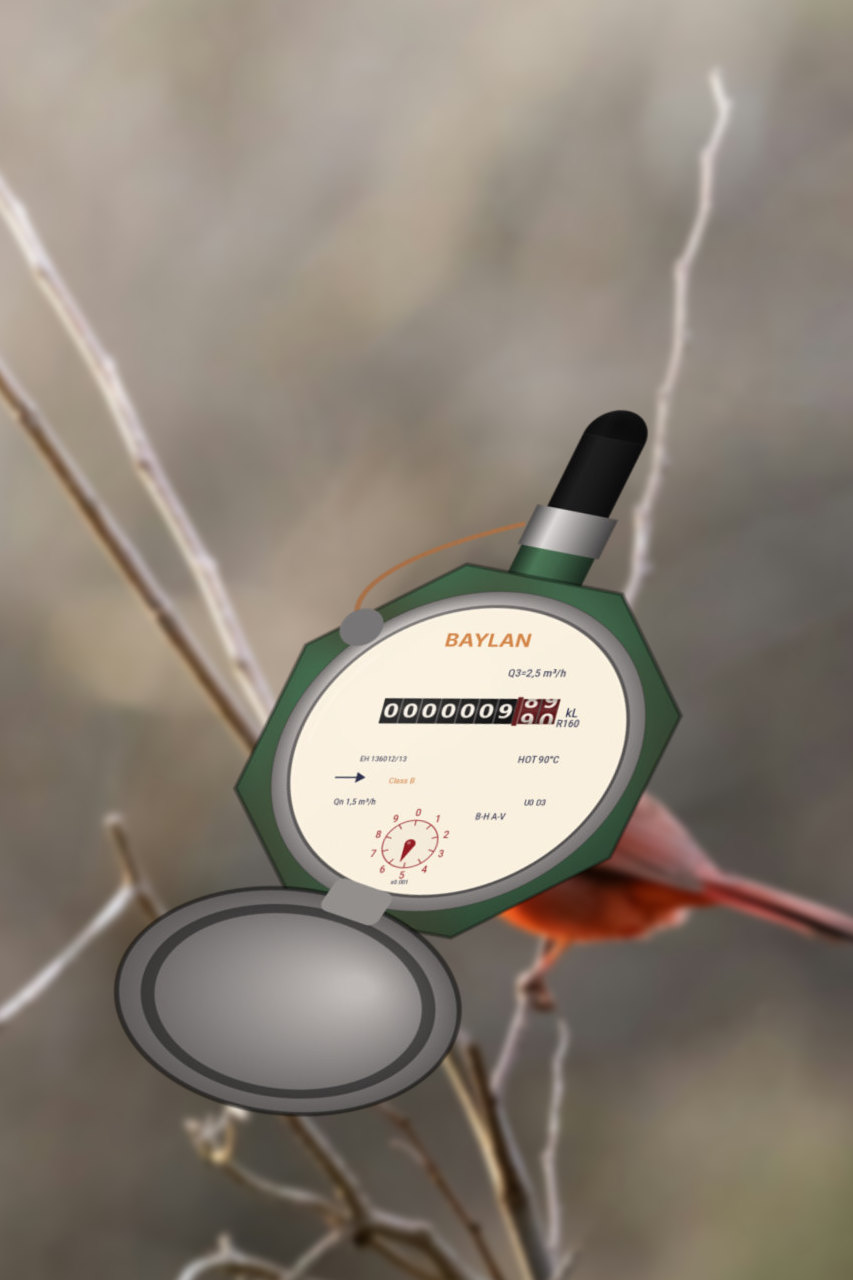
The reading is 9.895 kL
